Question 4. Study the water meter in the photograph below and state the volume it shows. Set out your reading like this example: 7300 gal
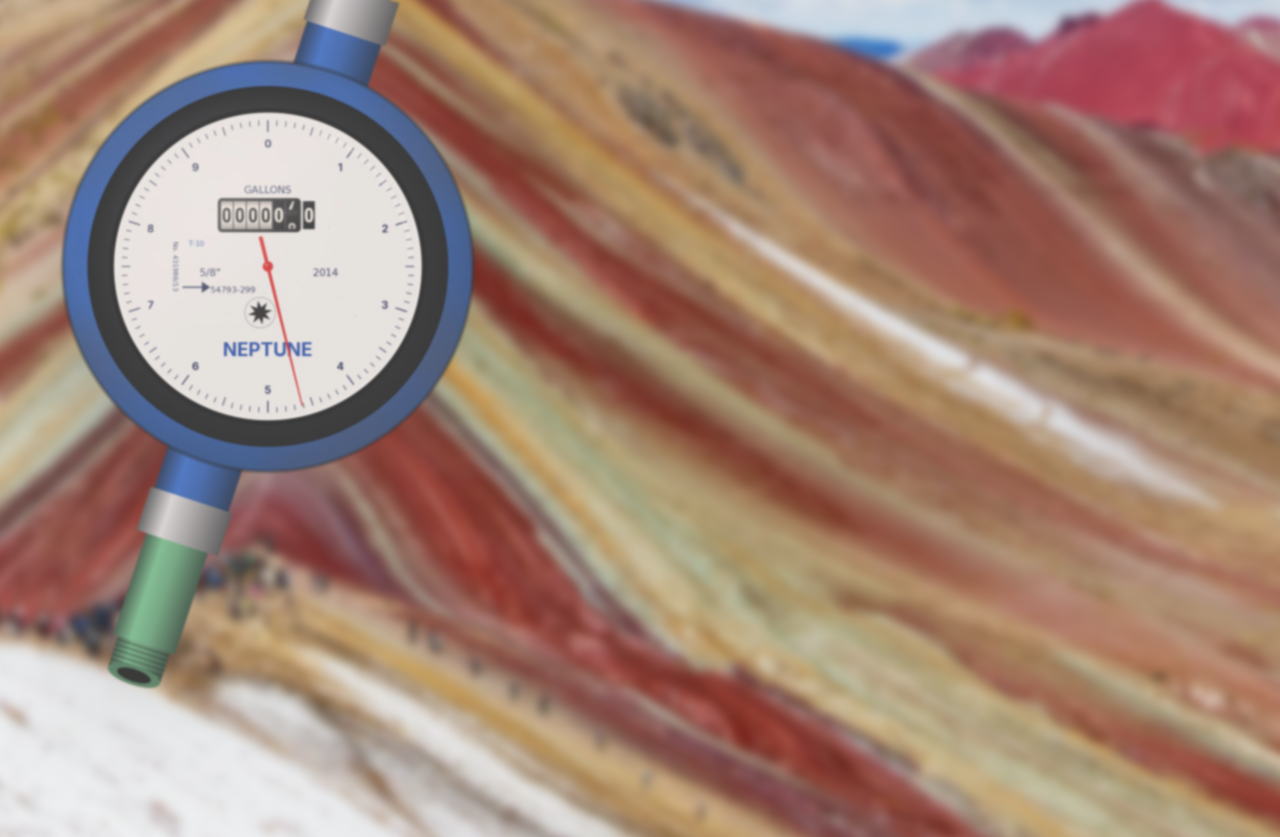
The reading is 74.6 gal
